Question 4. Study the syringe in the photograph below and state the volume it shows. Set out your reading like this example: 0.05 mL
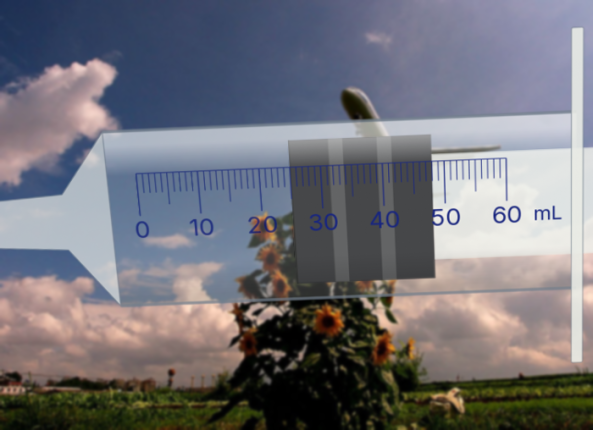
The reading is 25 mL
